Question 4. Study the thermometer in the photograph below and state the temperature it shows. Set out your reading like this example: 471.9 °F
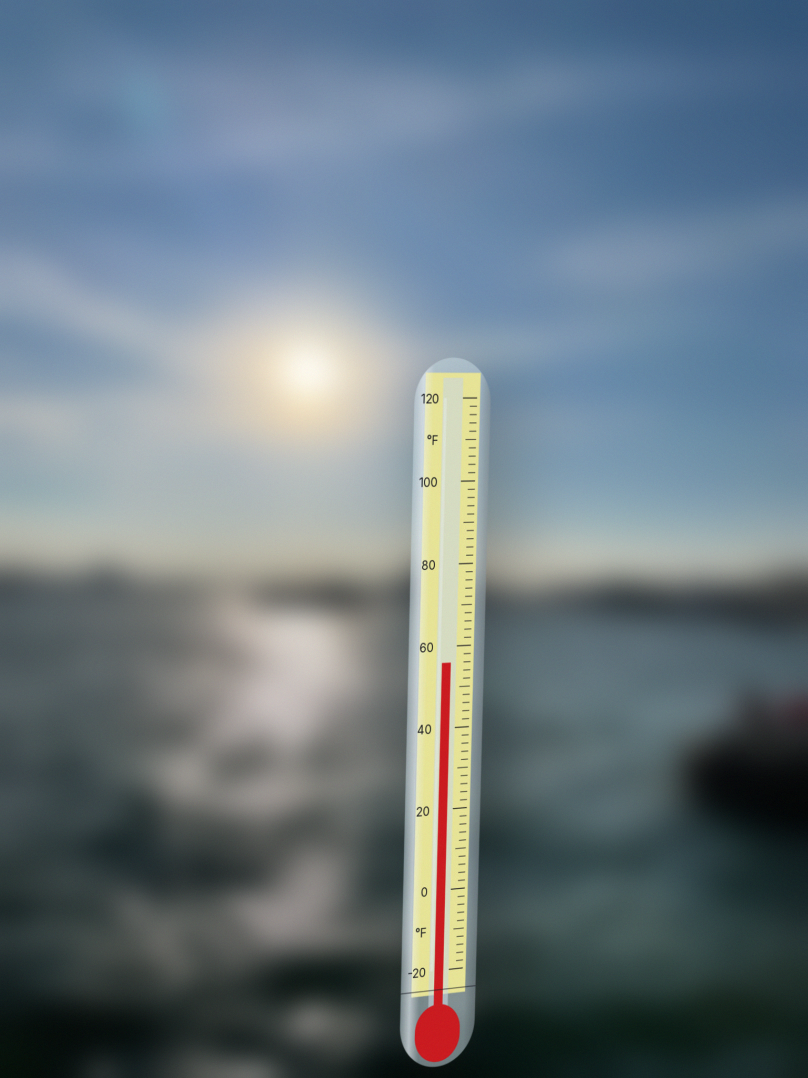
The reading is 56 °F
